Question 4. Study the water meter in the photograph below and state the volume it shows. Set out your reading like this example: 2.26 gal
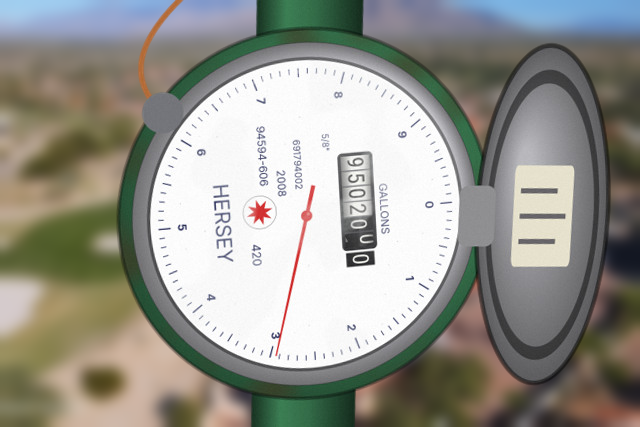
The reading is 9502002.9 gal
